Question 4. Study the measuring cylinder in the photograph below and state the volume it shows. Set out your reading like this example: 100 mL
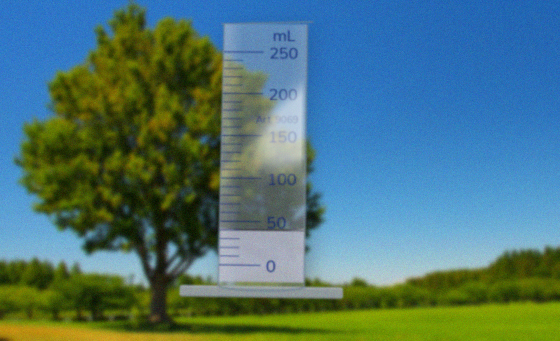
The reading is 40 mL
